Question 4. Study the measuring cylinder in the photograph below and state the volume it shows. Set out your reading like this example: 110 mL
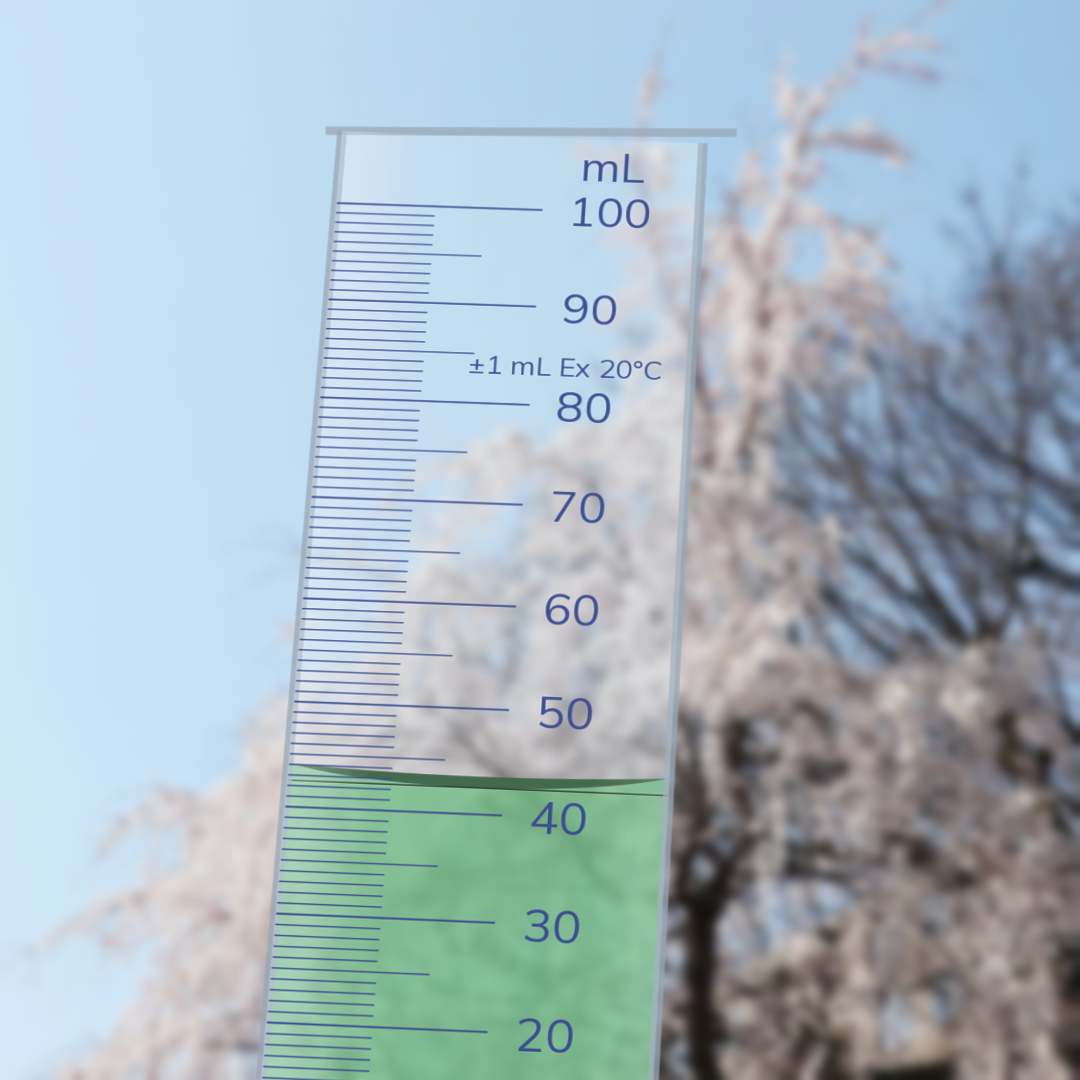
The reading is 42.5 mL
